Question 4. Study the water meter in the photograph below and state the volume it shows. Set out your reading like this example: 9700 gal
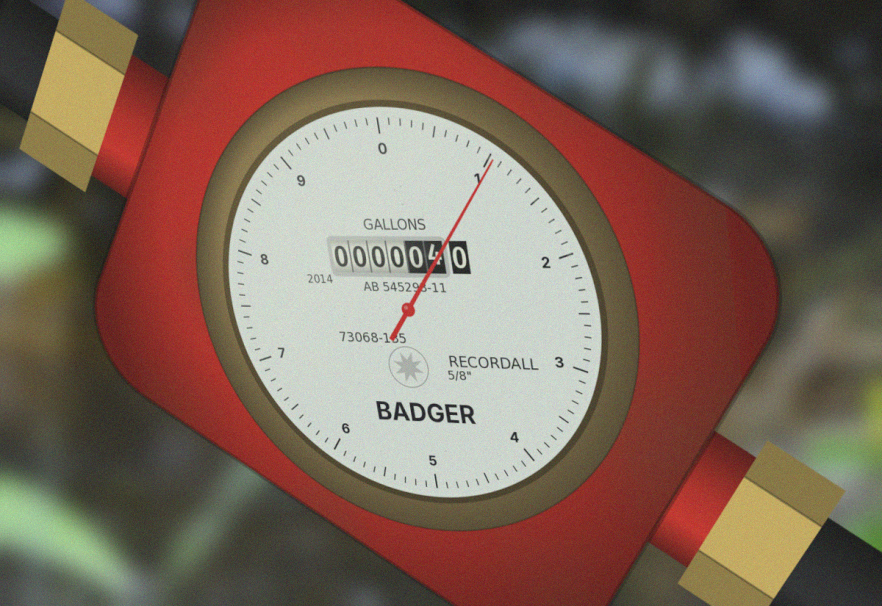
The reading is 41.0 gal
